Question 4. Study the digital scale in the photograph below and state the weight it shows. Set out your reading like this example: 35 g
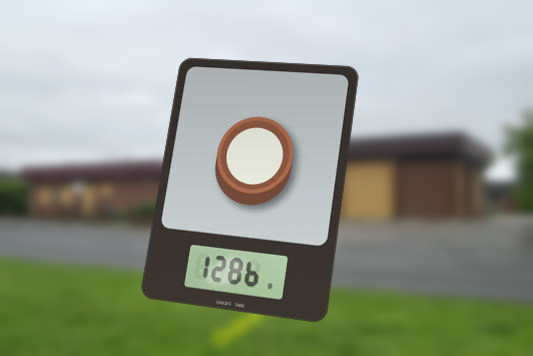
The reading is 1286 g
